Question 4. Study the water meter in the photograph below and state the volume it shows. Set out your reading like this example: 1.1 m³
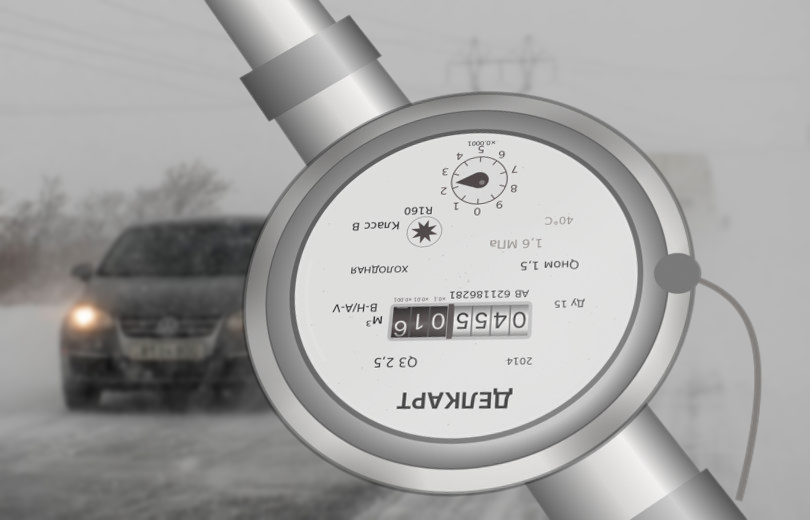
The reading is 455.0162 m³
